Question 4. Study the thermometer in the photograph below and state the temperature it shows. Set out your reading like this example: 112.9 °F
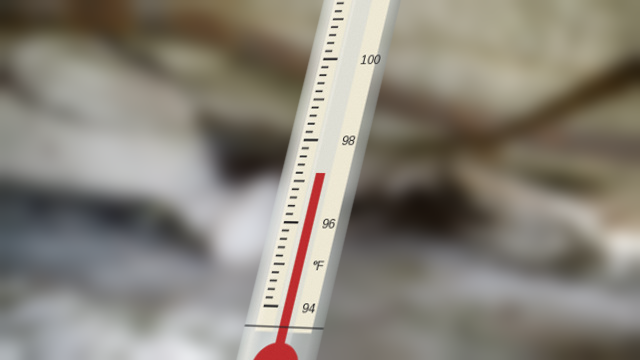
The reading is 97.2 °F
